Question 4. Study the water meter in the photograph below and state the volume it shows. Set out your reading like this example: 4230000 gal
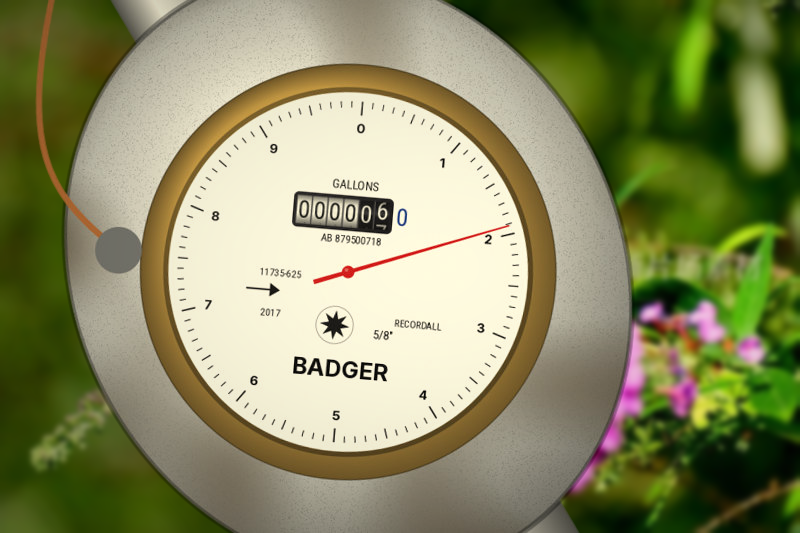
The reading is 61.9 gal
